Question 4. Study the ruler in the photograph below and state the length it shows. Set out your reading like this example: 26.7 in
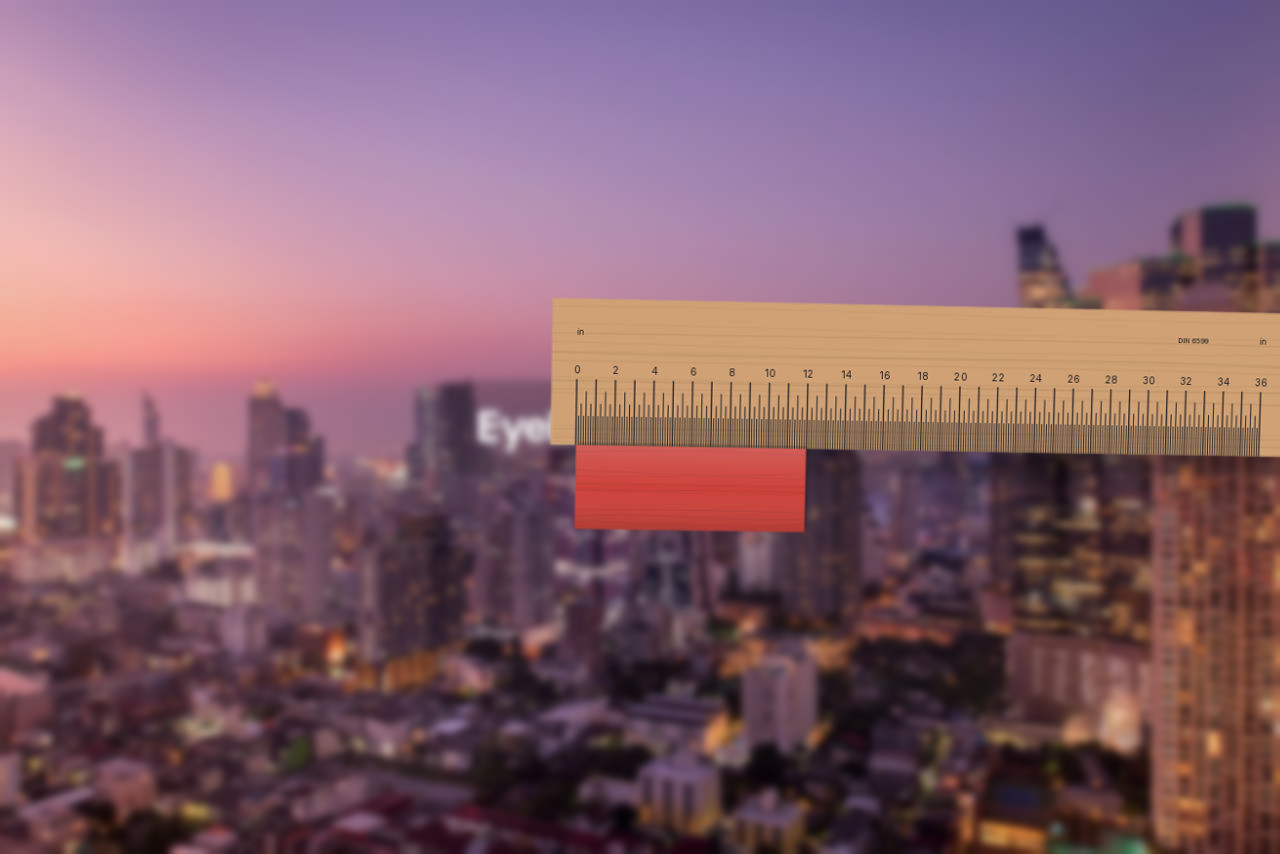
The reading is 12 in
